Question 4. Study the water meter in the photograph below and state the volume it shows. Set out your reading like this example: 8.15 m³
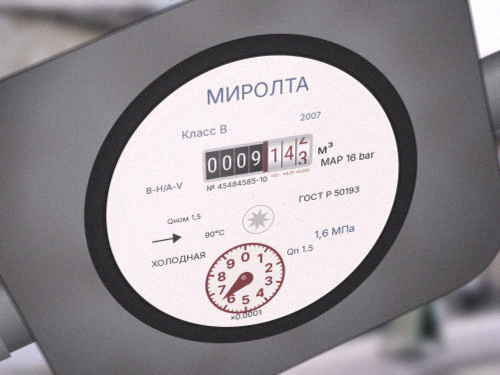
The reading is 9.1426 m³
